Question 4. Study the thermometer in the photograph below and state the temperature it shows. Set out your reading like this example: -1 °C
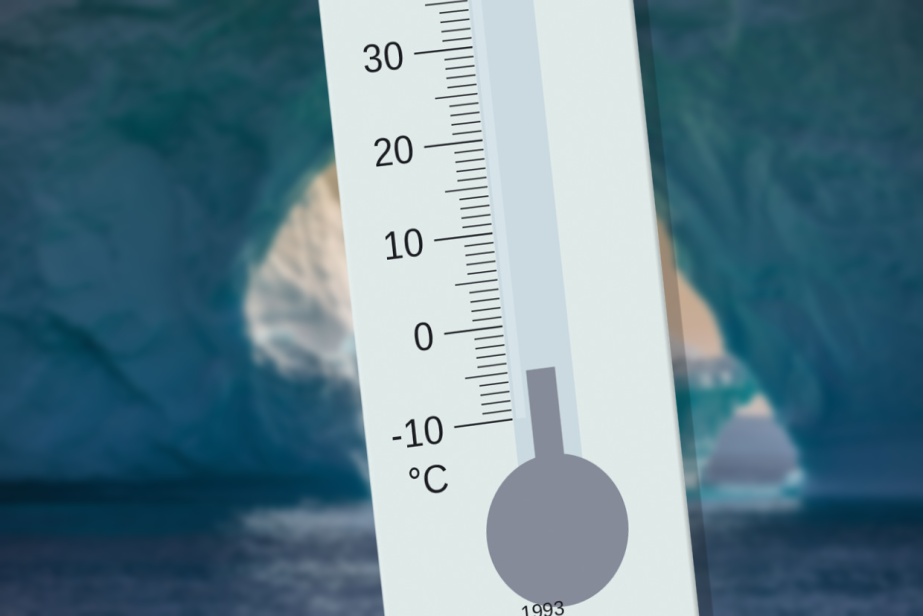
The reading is -5 °C
